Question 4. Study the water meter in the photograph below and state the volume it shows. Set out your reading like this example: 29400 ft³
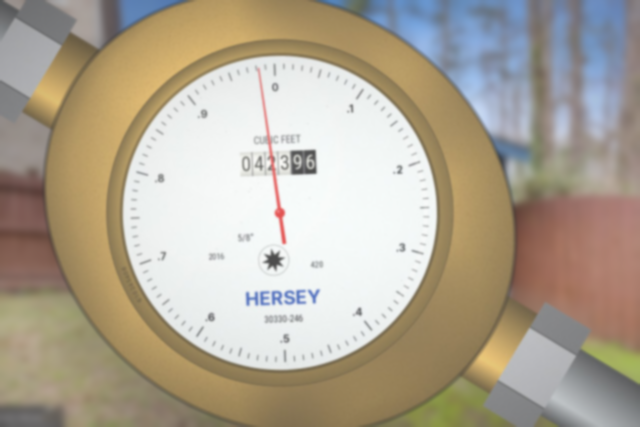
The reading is 42395.98 ft³
